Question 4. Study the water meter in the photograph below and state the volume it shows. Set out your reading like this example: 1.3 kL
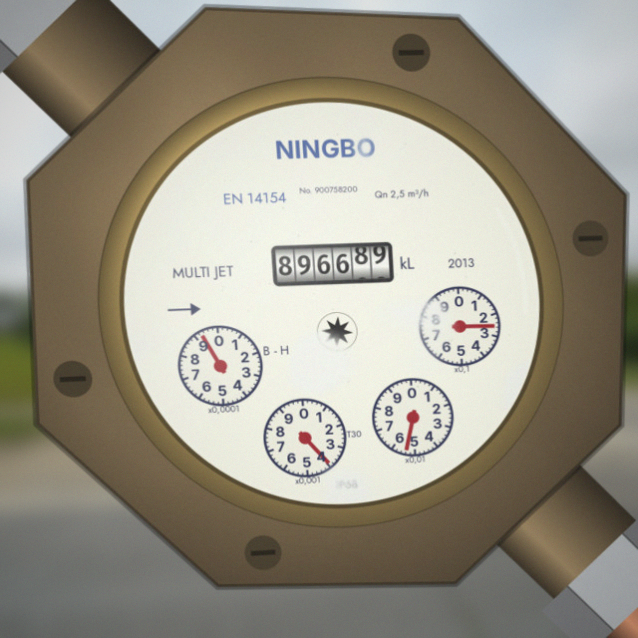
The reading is 896689.2539 kL
